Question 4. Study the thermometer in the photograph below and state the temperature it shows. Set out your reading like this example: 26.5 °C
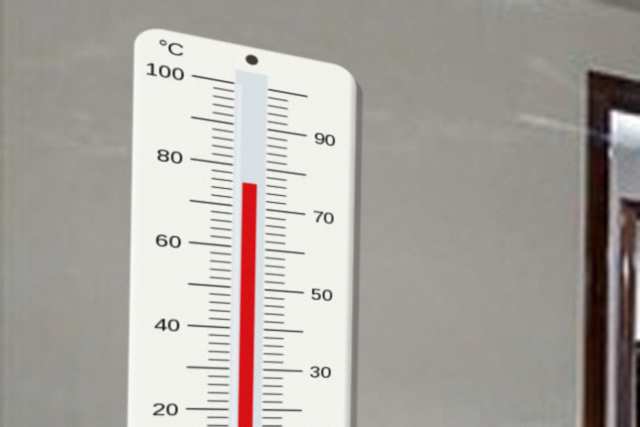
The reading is 76 °C
